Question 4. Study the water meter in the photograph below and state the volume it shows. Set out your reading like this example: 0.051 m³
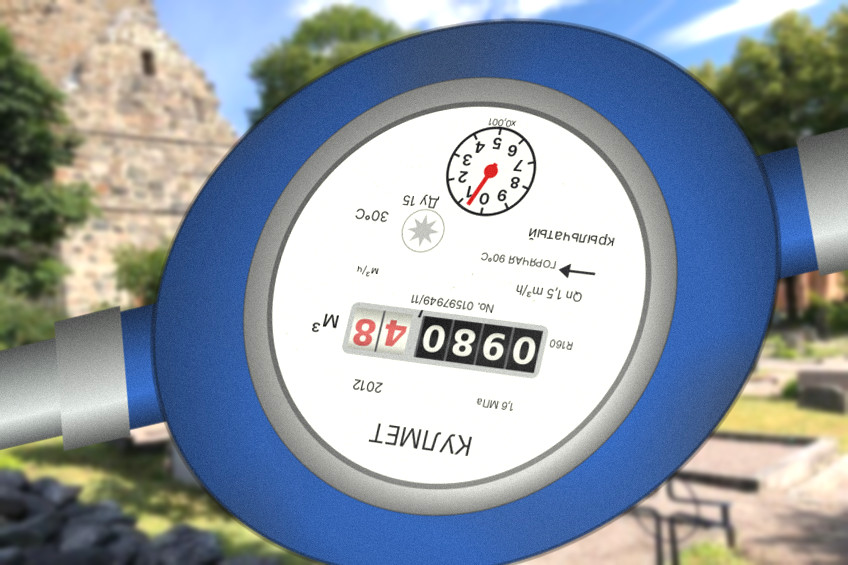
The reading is 980.480 m³
